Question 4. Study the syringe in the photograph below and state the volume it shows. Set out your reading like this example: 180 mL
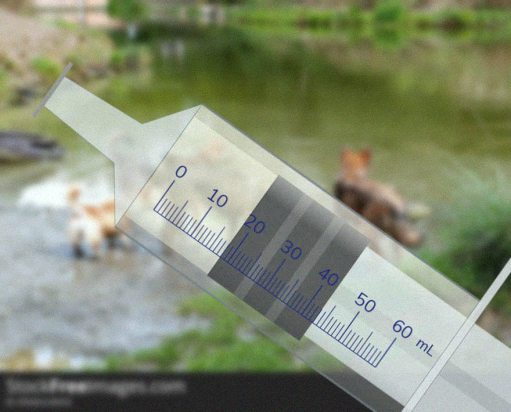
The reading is 18 mL
